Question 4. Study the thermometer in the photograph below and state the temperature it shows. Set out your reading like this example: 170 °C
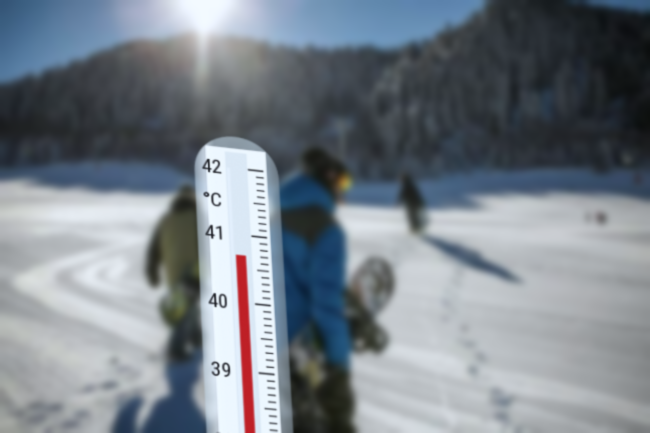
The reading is 40.7 °C
